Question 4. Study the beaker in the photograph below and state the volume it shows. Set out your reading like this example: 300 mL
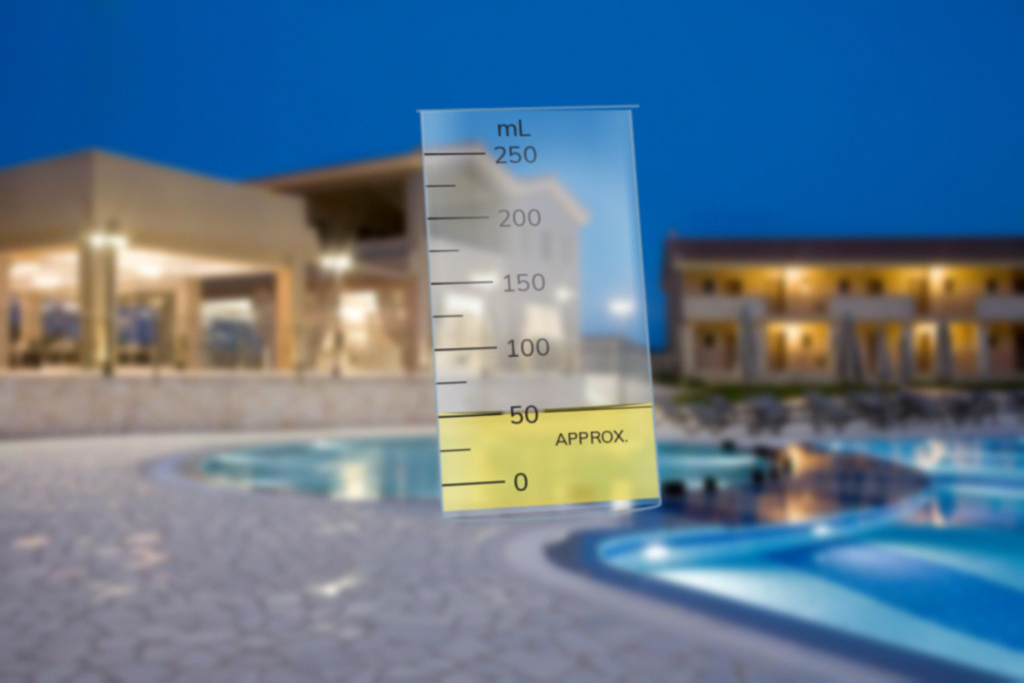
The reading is 50 mL
